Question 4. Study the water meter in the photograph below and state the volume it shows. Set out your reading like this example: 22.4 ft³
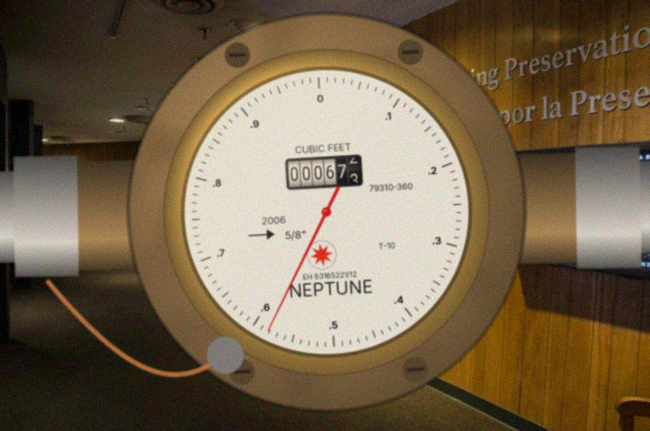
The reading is 672.58 ft³
